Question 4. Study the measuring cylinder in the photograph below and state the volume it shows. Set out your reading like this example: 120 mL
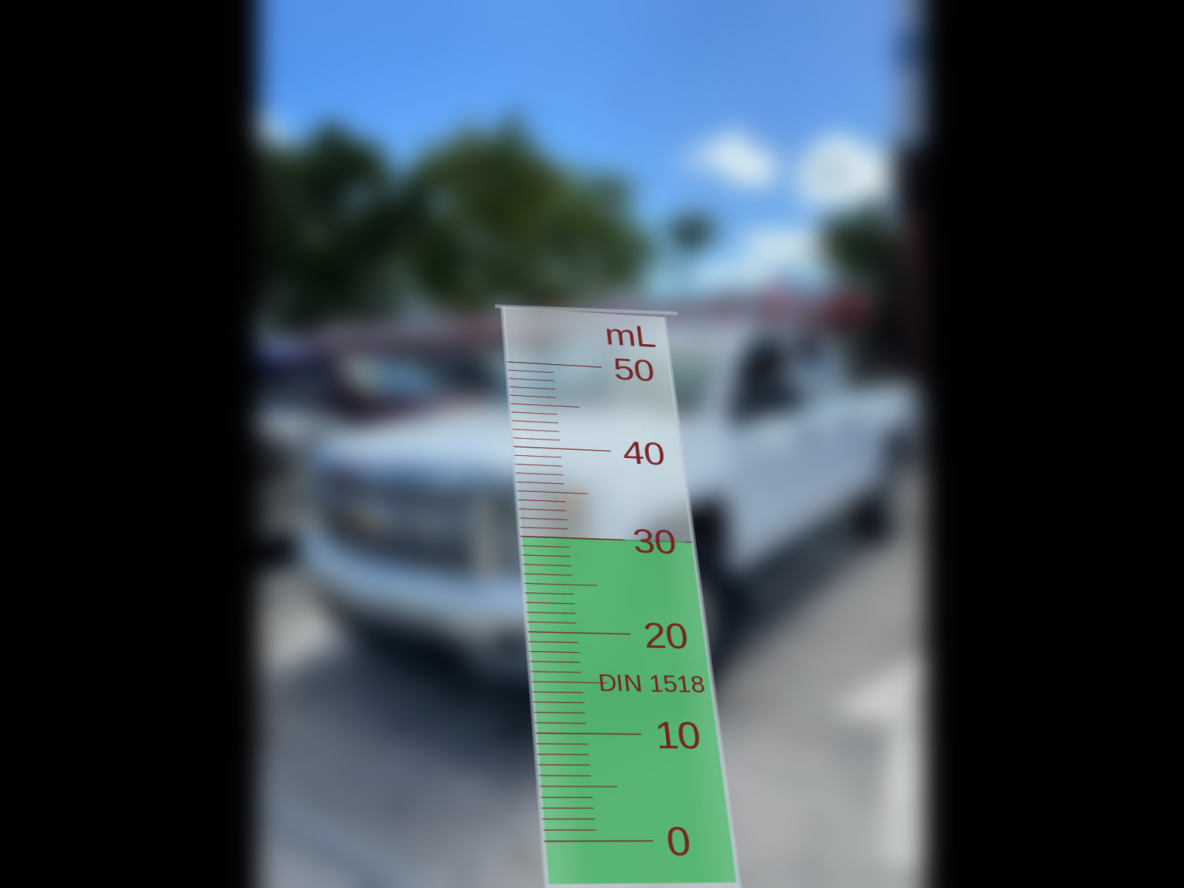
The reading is 30 mL
